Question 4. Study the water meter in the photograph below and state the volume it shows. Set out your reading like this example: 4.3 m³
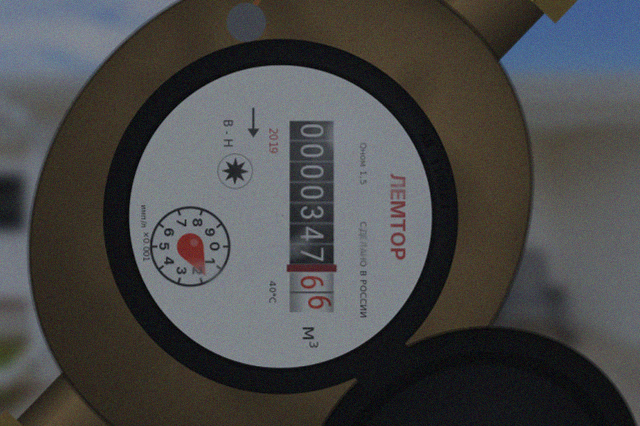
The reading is 347.661 m³
